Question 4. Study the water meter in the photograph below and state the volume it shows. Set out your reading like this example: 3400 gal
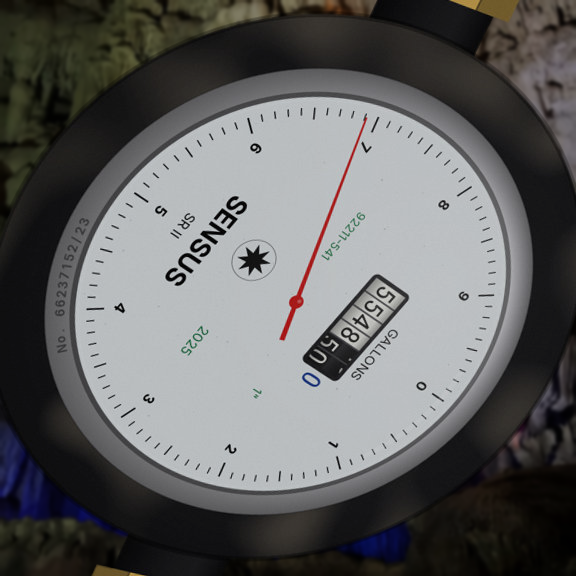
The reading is 5548496.9 gal
